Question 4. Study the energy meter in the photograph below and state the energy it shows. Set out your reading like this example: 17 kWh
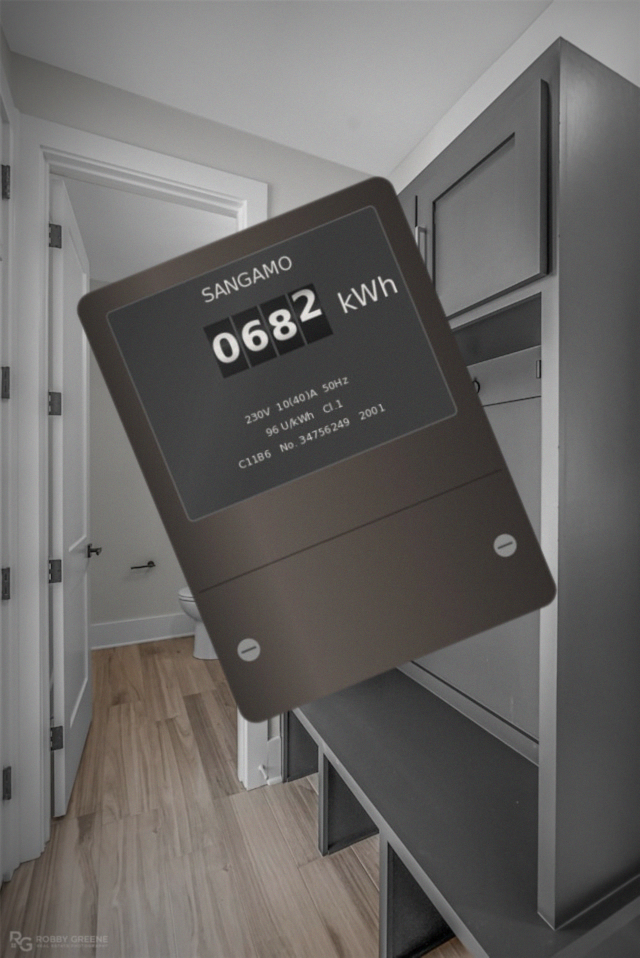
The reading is 682 kWh
